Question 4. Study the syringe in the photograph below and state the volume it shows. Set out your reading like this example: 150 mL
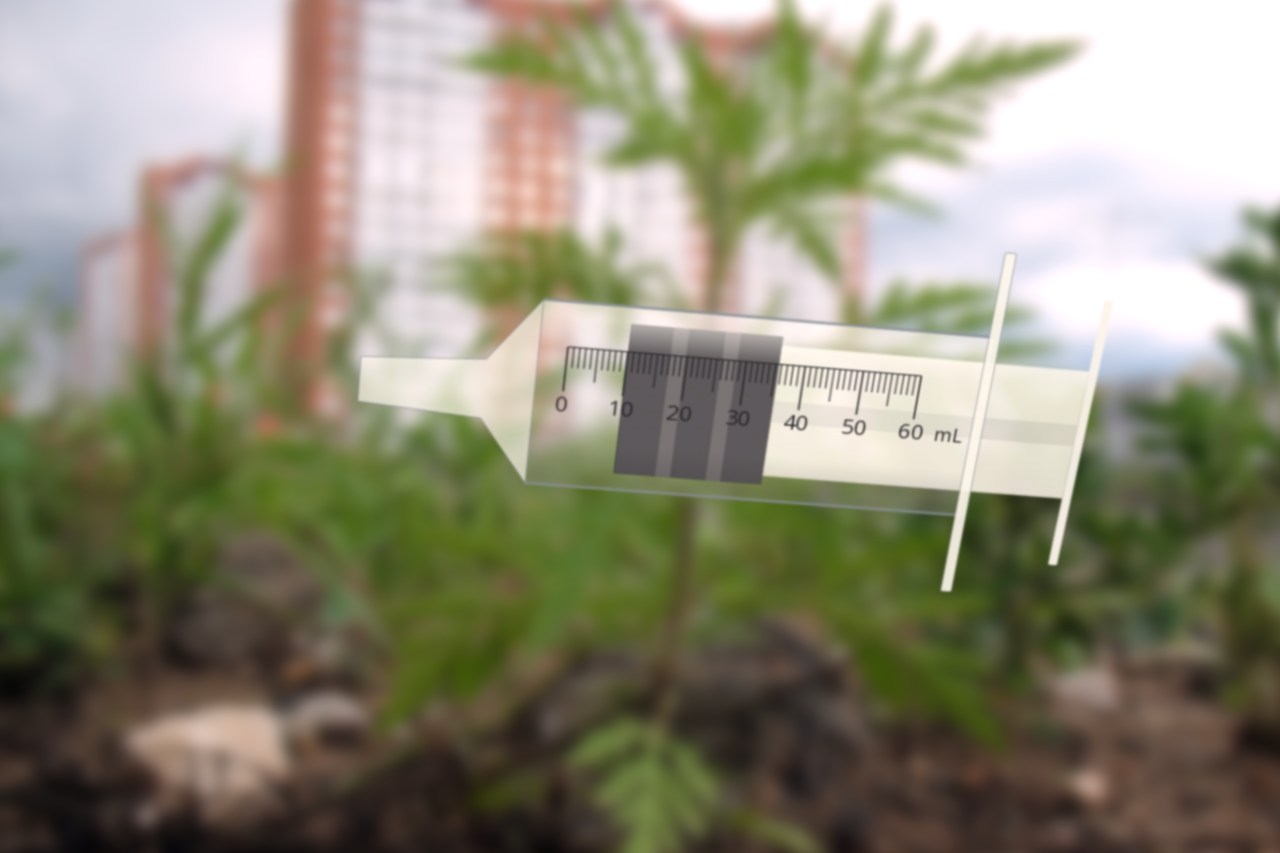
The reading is 10 mL
